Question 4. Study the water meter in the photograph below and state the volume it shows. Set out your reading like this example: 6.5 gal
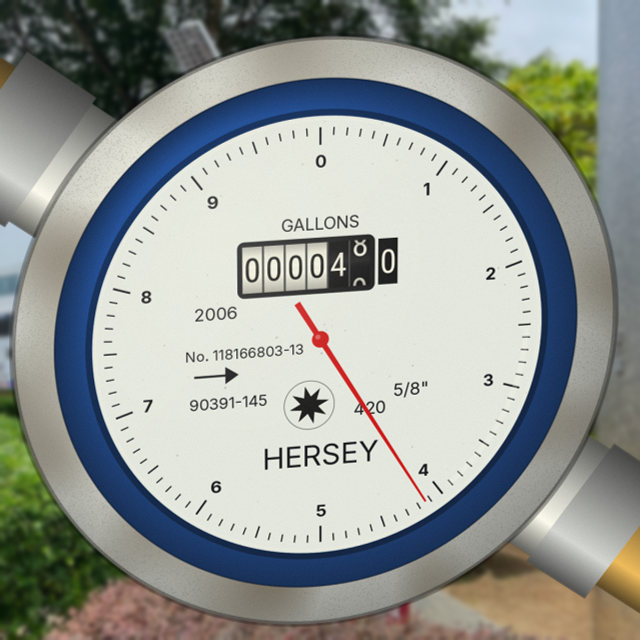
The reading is 484.1 gal
